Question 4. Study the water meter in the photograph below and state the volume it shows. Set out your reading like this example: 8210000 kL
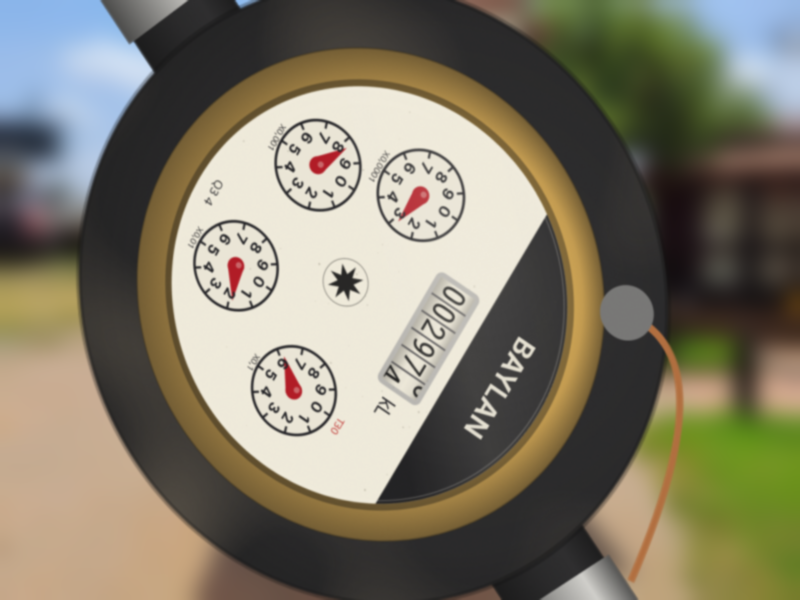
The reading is 2973.6182 kL
